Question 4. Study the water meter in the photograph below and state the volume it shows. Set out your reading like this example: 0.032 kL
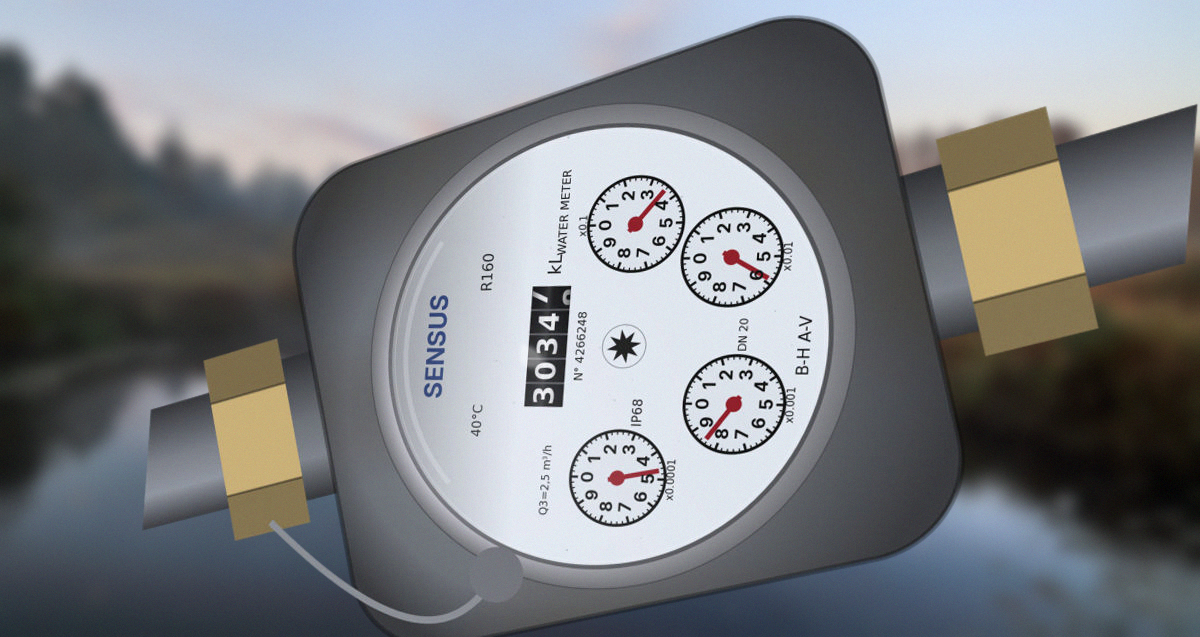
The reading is 30347.3584 kL
